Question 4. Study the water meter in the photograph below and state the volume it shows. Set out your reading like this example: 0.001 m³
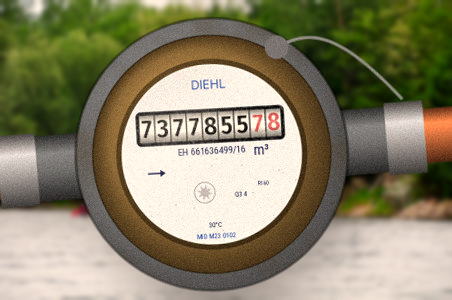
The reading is 7377855.78 m³
